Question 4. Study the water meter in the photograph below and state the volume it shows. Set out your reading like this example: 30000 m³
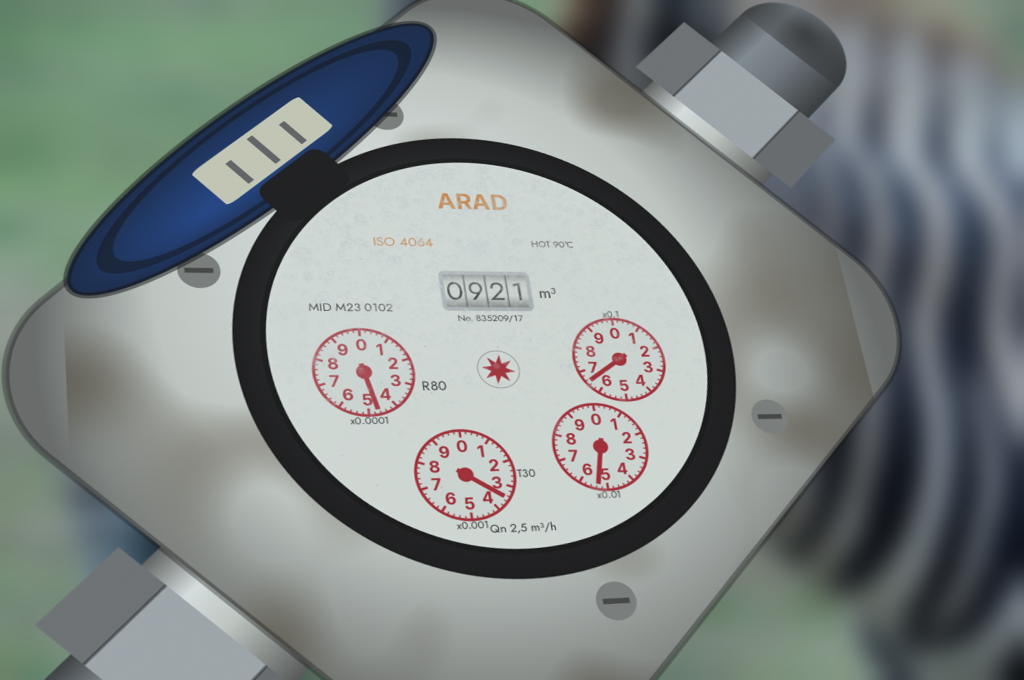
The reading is 921.6534 m³
